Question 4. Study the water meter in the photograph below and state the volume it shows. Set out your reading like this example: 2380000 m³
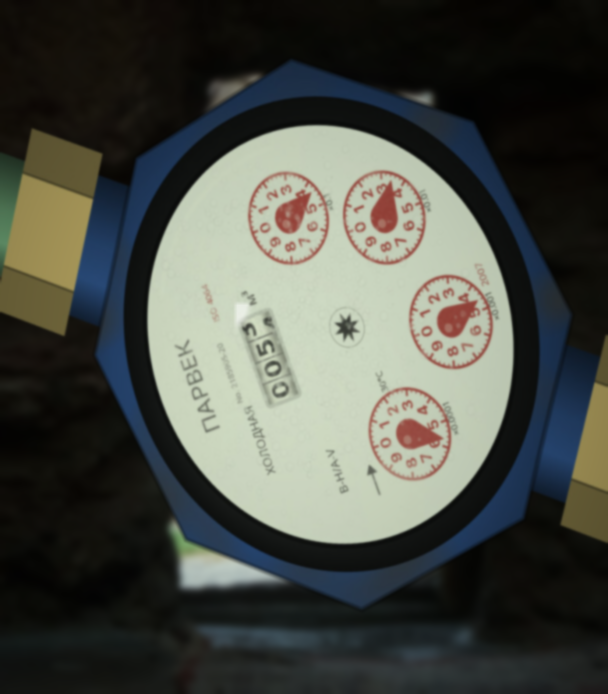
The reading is 53.4345 m³
